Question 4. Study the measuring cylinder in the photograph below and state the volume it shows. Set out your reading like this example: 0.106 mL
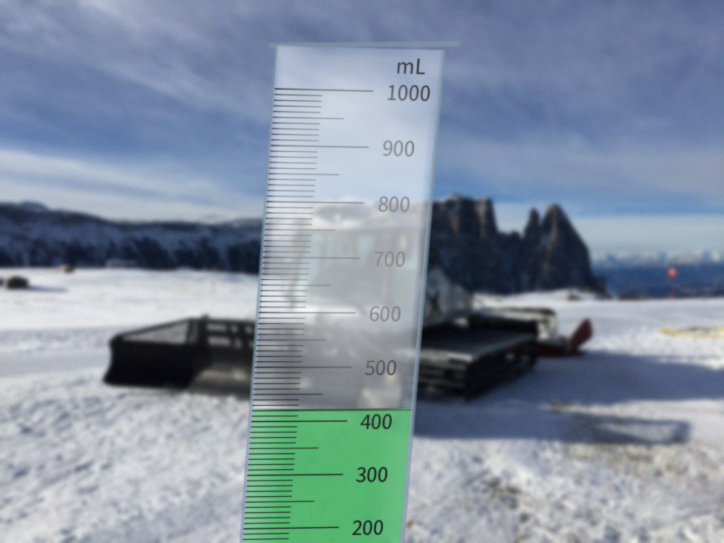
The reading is 420 mL
